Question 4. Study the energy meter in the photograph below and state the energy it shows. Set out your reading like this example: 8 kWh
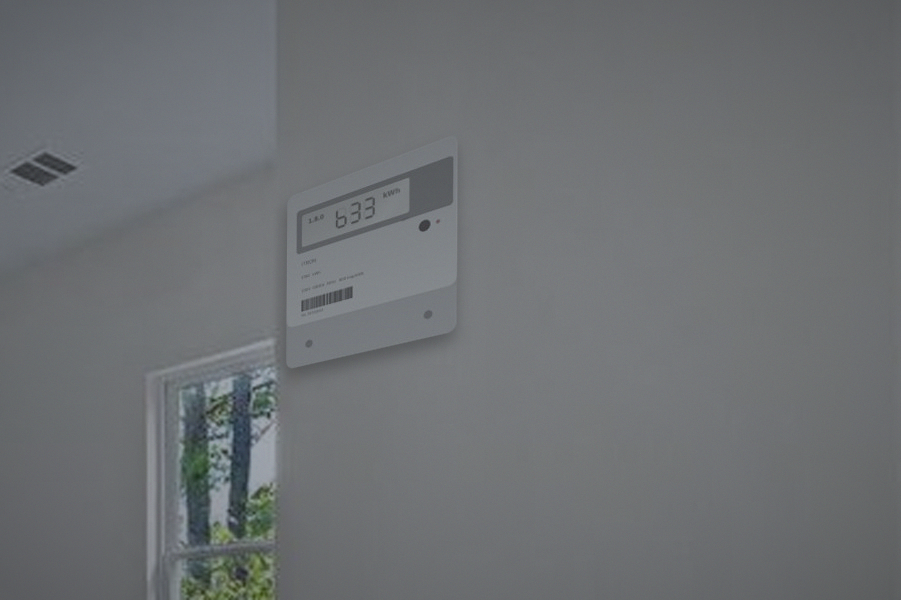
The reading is 633 kWh
